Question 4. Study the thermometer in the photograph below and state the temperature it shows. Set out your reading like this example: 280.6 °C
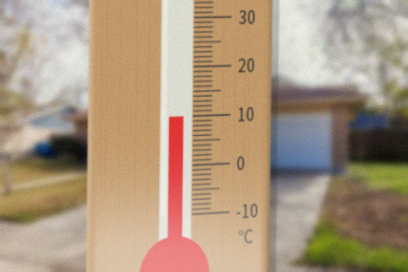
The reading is 10 °C
